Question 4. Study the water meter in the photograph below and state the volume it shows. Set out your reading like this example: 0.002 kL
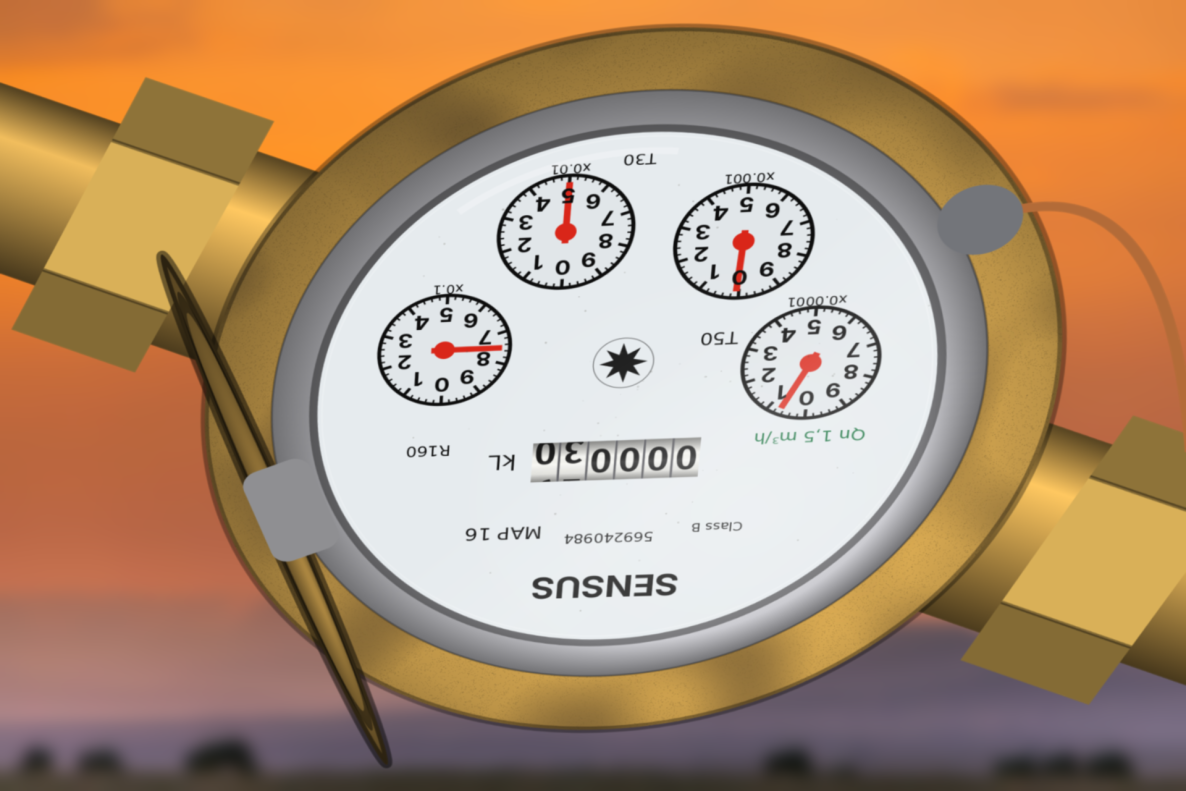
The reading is 29.7500 kL
